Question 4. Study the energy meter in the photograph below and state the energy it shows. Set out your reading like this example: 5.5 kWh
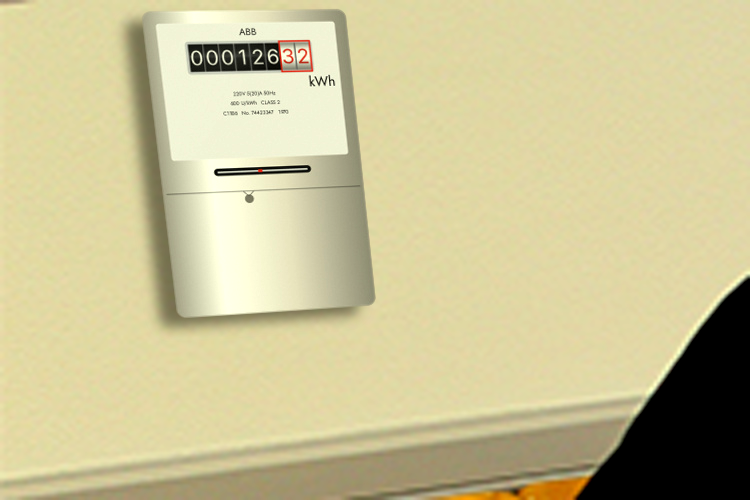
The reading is 126.32 kWh
